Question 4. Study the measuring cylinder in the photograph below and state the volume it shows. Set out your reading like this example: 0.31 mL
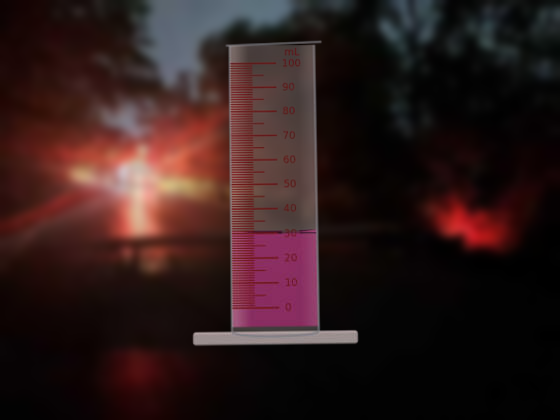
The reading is 30 mL
